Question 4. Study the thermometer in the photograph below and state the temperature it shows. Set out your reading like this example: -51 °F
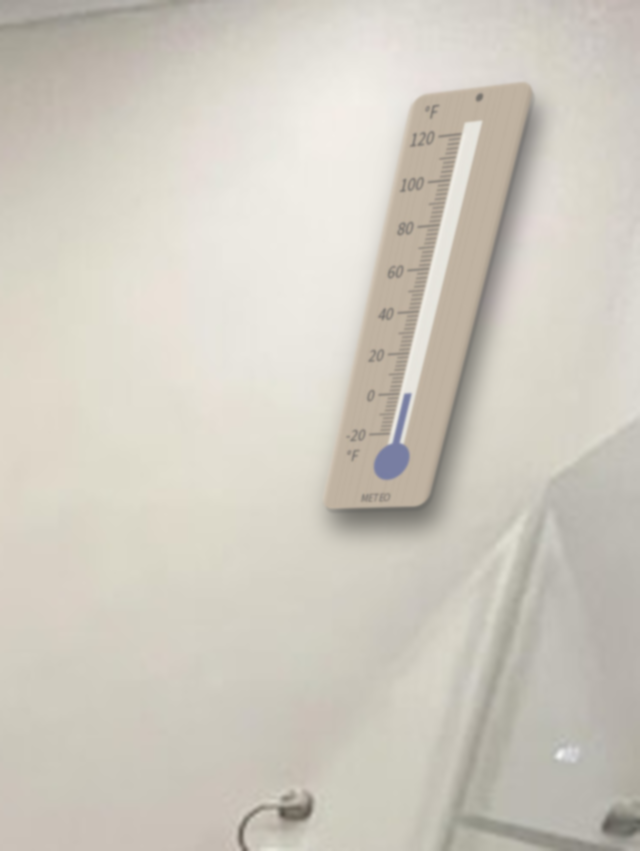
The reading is 0 °F
